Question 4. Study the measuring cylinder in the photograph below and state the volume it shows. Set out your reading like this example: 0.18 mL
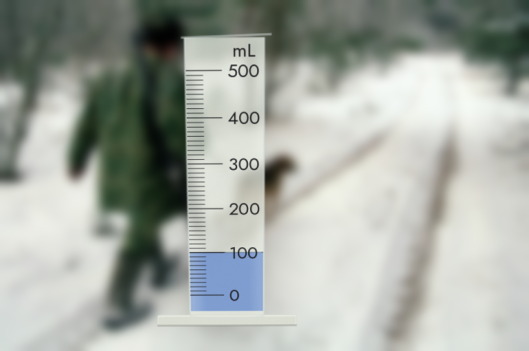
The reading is 100 mL
